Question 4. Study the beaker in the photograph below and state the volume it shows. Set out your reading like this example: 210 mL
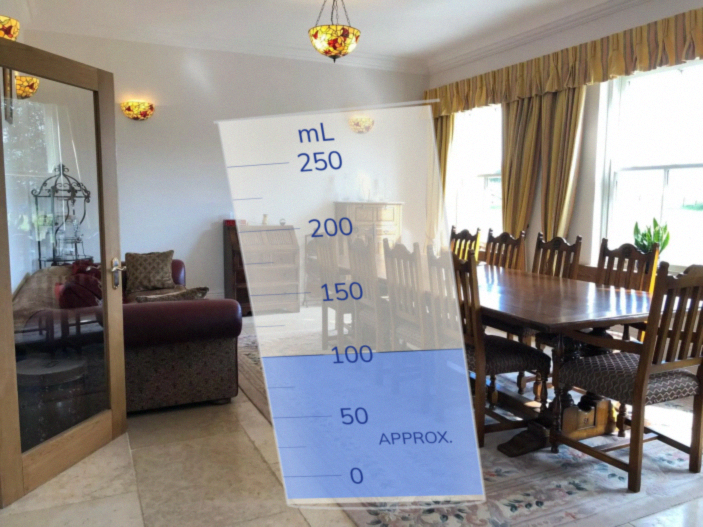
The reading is 100 mL
